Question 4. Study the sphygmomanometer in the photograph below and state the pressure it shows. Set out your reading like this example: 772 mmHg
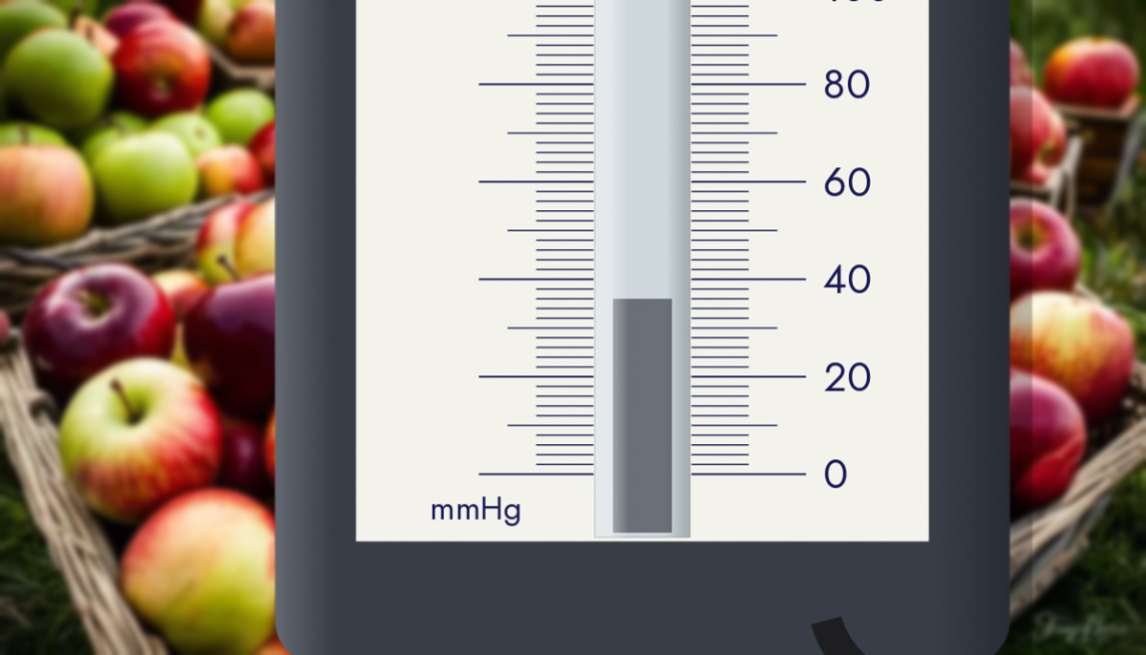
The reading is 36 mmHg
